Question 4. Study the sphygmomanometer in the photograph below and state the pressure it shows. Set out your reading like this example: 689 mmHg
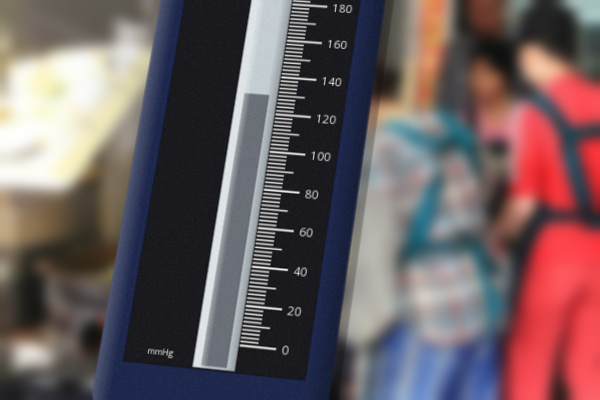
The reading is 130 mmHg
